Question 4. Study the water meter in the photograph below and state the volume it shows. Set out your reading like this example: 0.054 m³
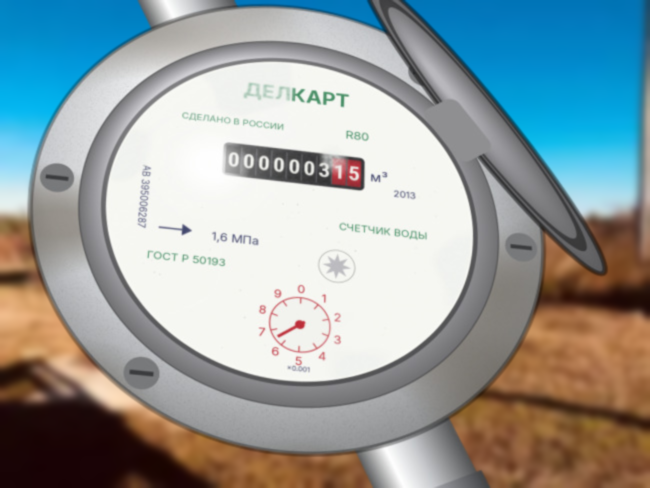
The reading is 3.156 m³
